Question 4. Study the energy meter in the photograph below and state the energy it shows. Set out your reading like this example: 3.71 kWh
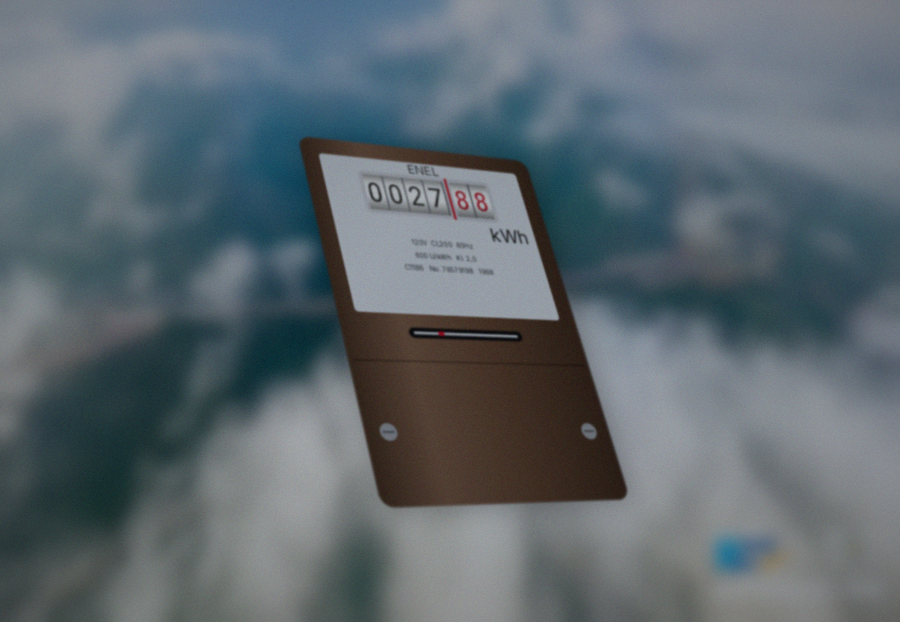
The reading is 27.88 kWh
